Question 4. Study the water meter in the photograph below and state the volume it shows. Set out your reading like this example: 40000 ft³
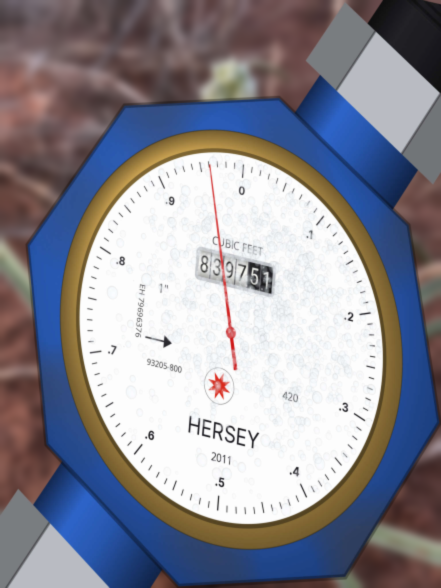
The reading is 839750.96 ft³
